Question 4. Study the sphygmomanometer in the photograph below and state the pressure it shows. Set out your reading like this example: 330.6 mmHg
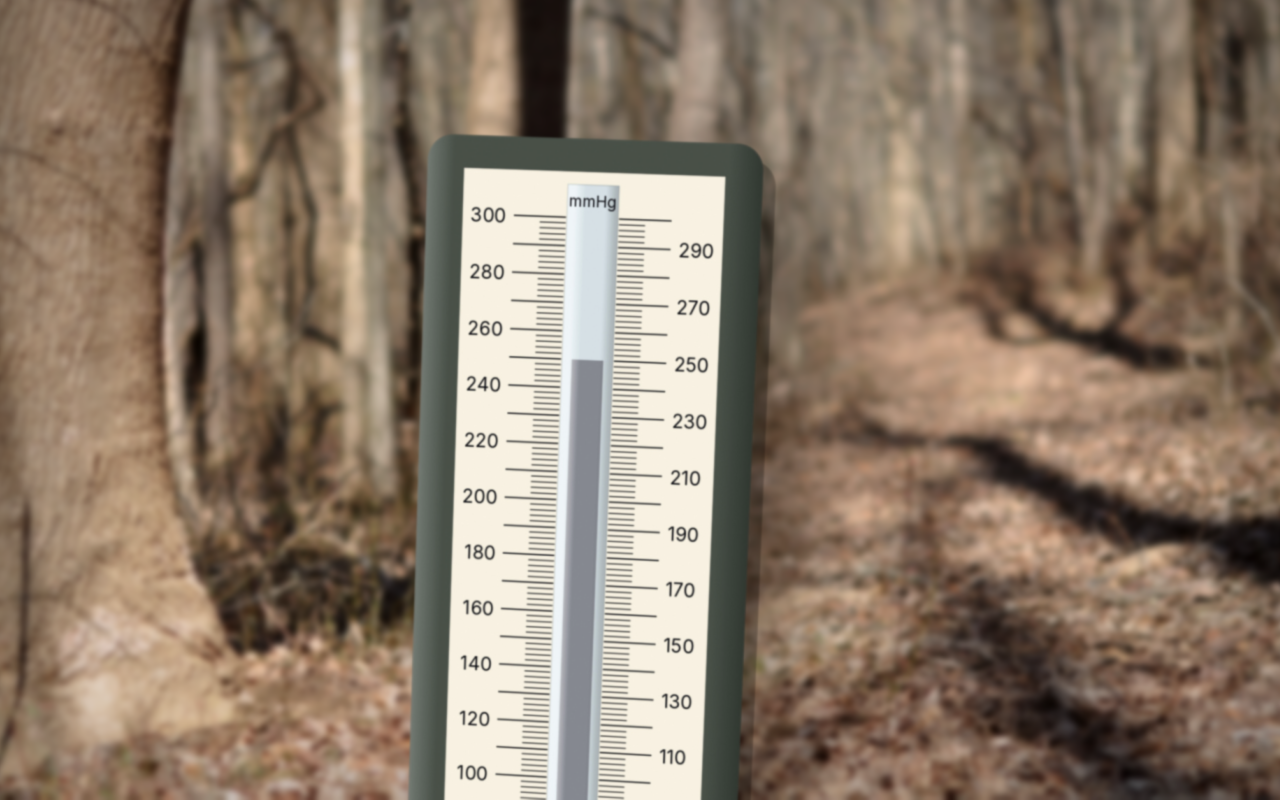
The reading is 250 mmHg
